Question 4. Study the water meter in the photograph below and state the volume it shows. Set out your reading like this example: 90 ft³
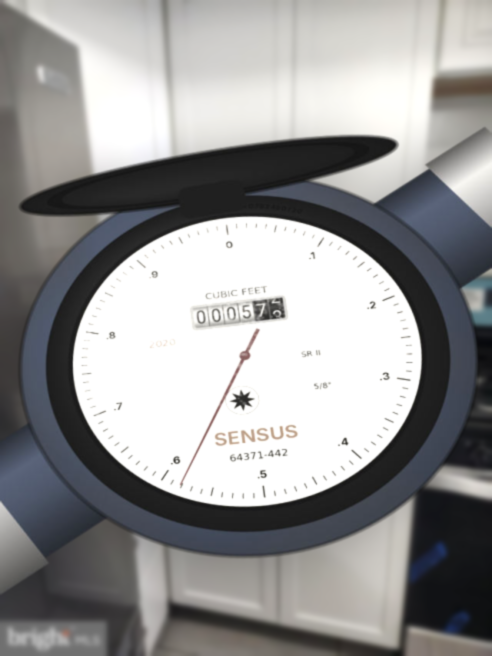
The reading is 572.58 ft³
